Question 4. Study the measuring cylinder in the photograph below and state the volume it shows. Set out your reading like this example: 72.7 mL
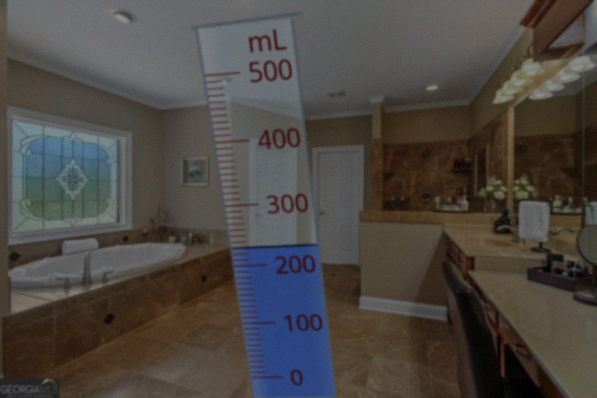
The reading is 230 mL
